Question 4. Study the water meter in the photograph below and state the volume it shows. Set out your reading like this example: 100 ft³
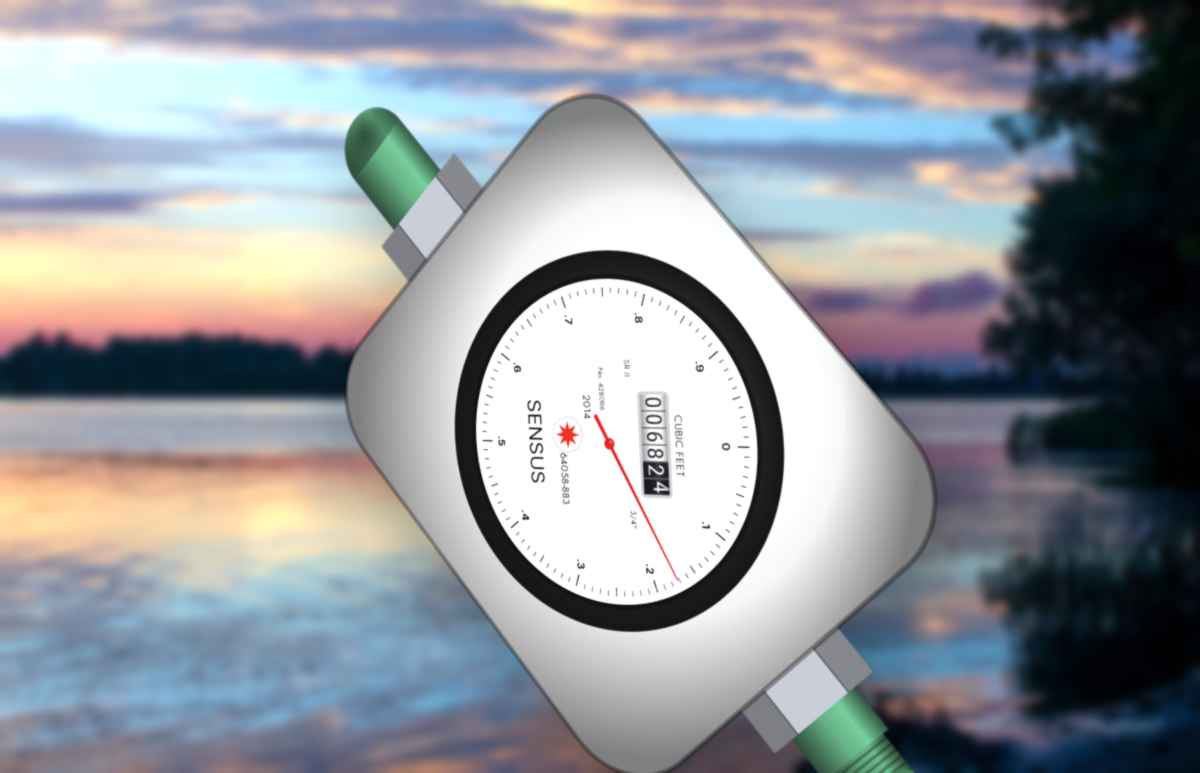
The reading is 6824.17 ft³
